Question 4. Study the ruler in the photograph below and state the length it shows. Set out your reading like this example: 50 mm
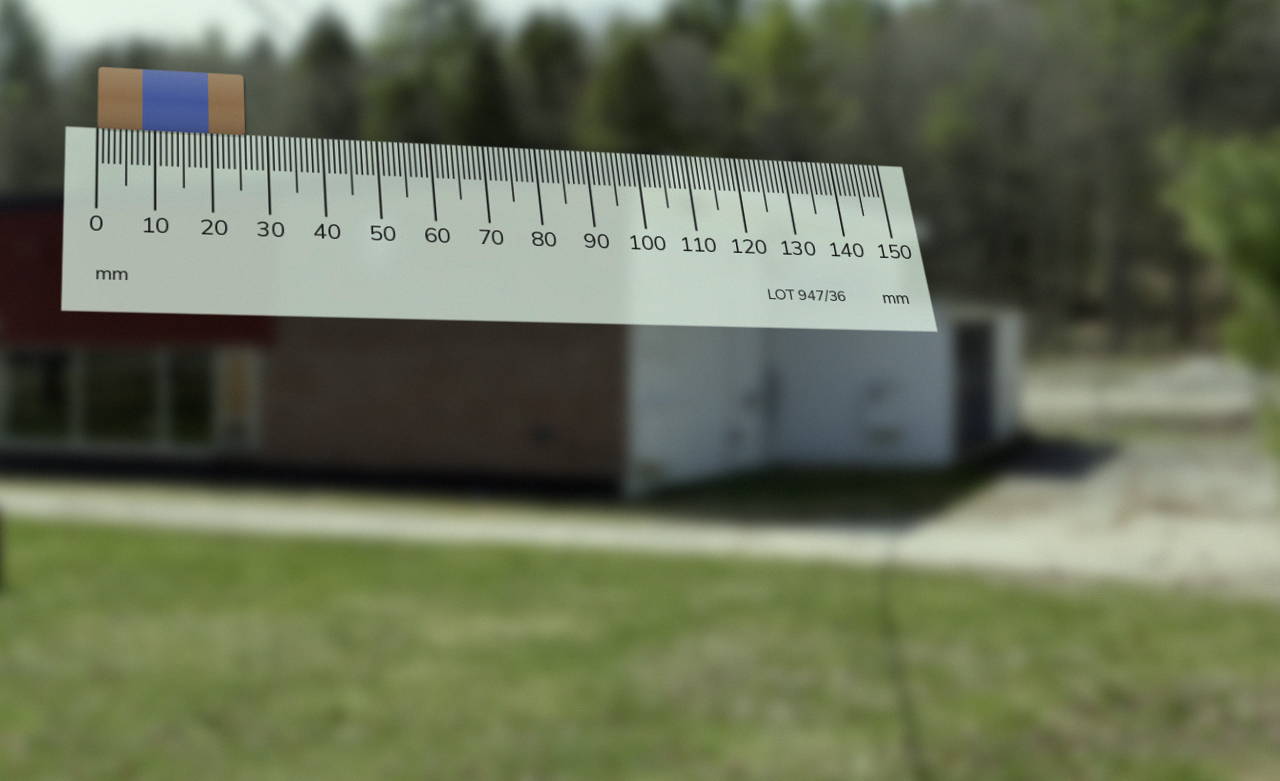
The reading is 26 mm
